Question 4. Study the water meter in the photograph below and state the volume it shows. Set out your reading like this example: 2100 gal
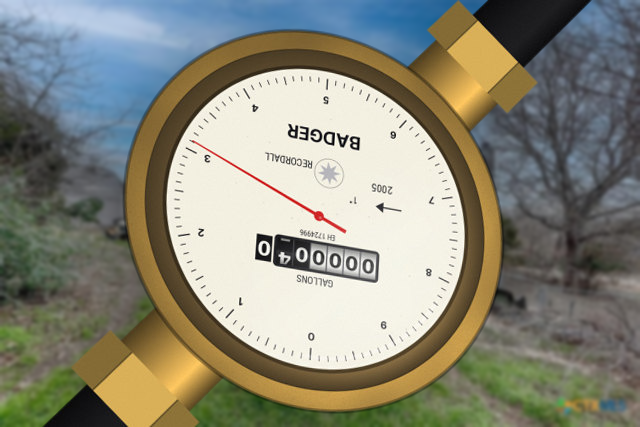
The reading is 43.1 gal
